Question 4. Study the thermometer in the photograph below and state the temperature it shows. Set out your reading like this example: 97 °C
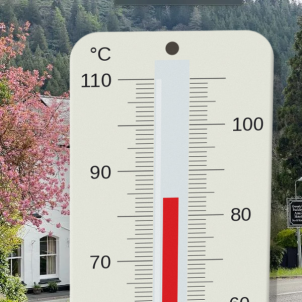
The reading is 84 °C
